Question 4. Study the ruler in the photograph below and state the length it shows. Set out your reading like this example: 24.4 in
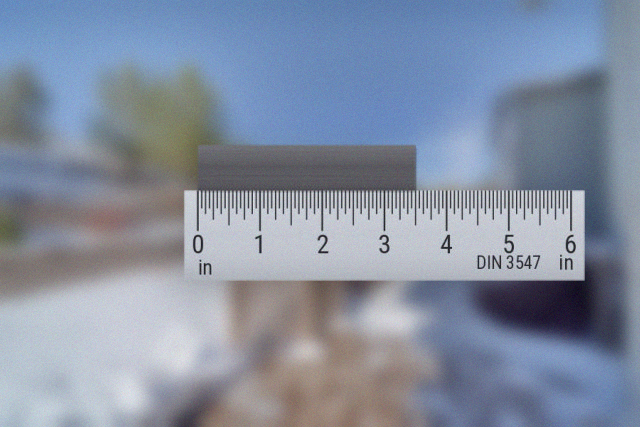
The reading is 3.5 in
